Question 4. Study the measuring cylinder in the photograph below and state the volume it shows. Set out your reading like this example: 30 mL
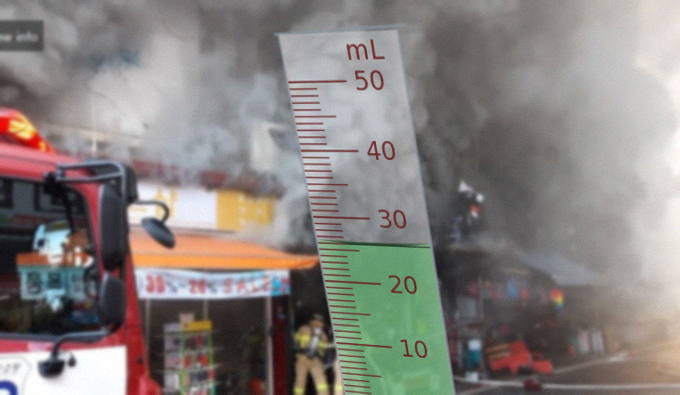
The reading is 26 mL
